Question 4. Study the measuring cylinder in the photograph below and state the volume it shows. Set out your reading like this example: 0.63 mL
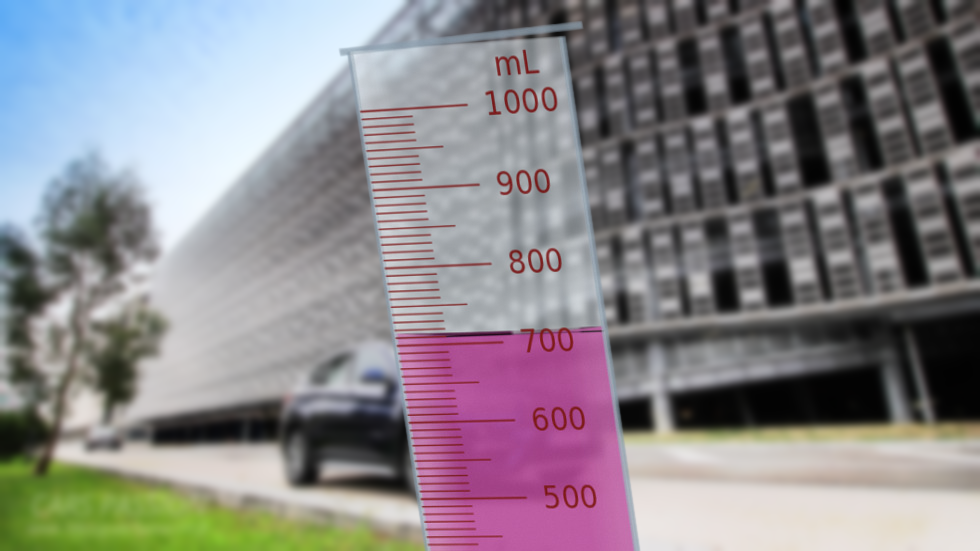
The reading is 710 mL
